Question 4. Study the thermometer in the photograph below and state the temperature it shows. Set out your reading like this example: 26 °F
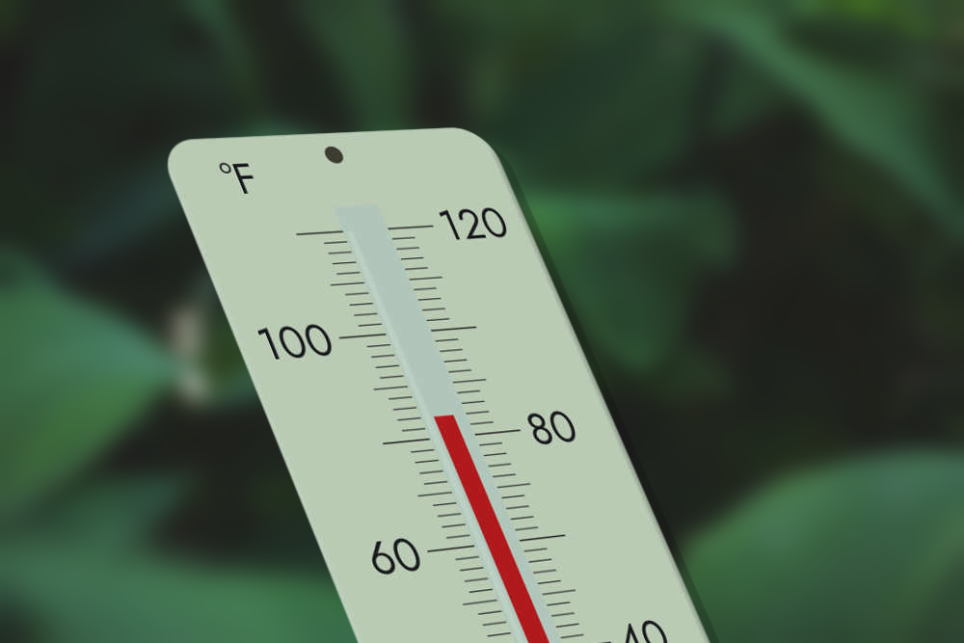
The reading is 84 °F
